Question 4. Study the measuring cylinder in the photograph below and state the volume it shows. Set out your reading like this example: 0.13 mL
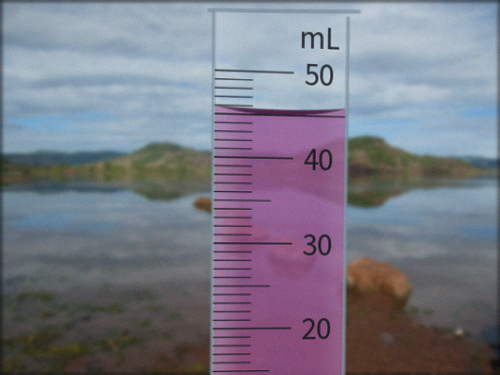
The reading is 45 mL
